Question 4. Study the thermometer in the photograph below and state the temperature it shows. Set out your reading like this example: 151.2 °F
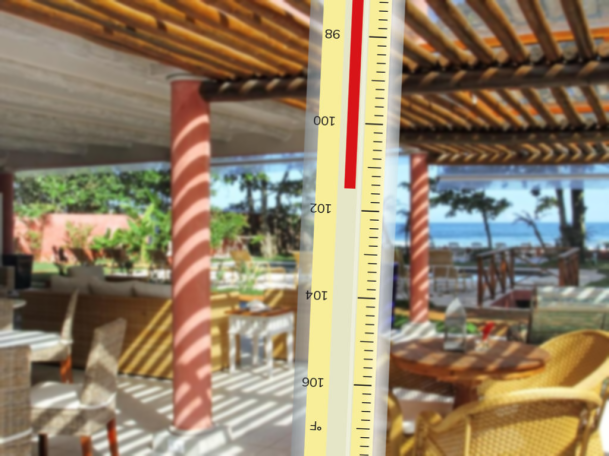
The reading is 101.5 °F
